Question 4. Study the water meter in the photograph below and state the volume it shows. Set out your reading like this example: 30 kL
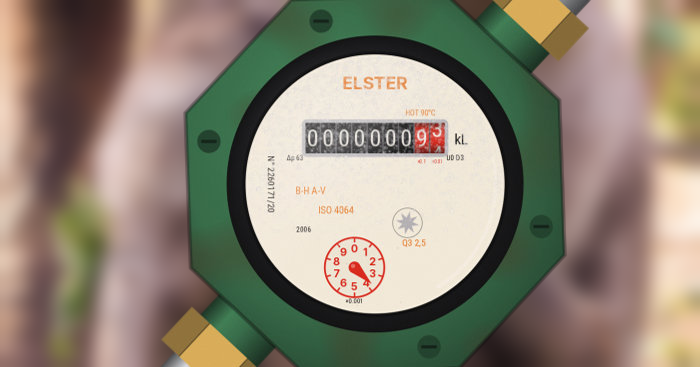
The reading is 0.933 kL
